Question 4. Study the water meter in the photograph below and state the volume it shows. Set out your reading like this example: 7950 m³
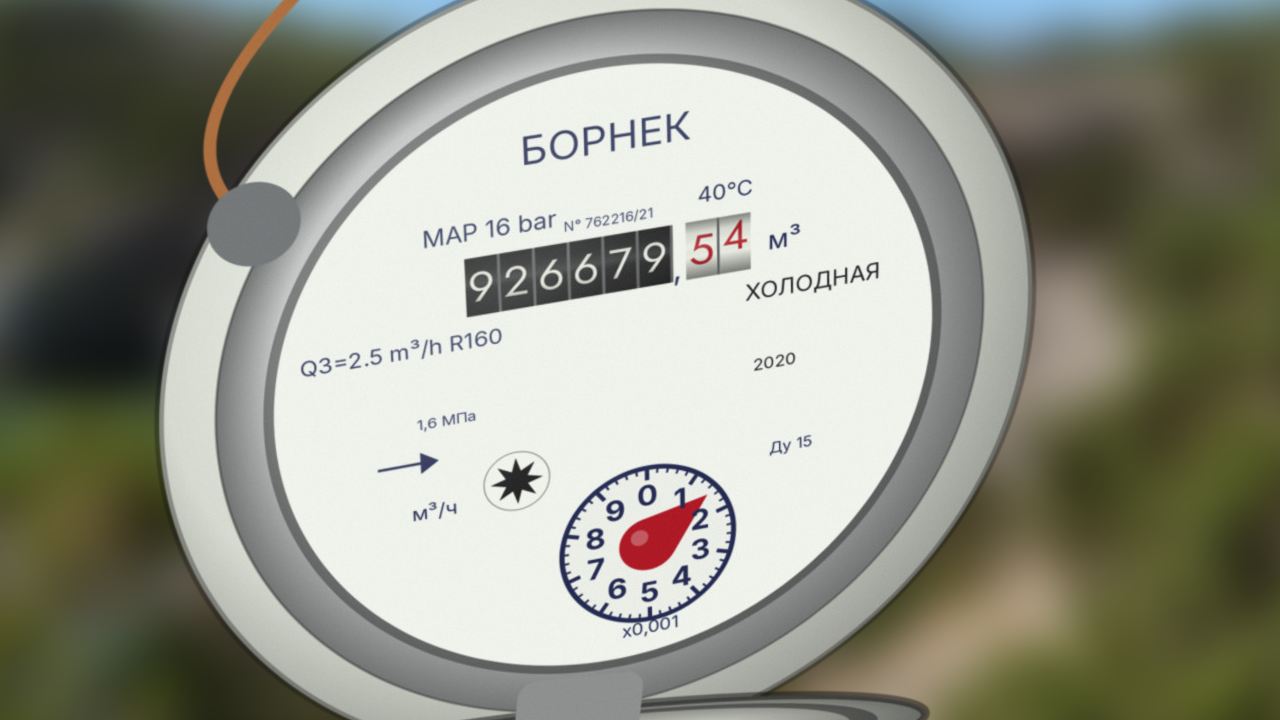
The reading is 926679.541 m³
